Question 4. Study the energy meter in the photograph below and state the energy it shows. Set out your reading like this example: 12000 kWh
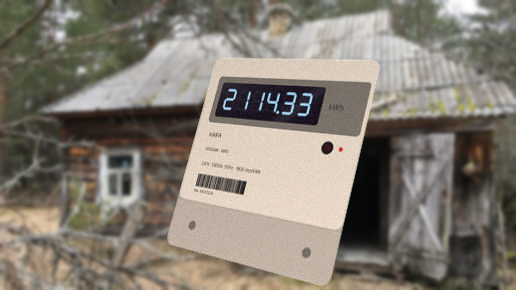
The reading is 2114.33 kWh
